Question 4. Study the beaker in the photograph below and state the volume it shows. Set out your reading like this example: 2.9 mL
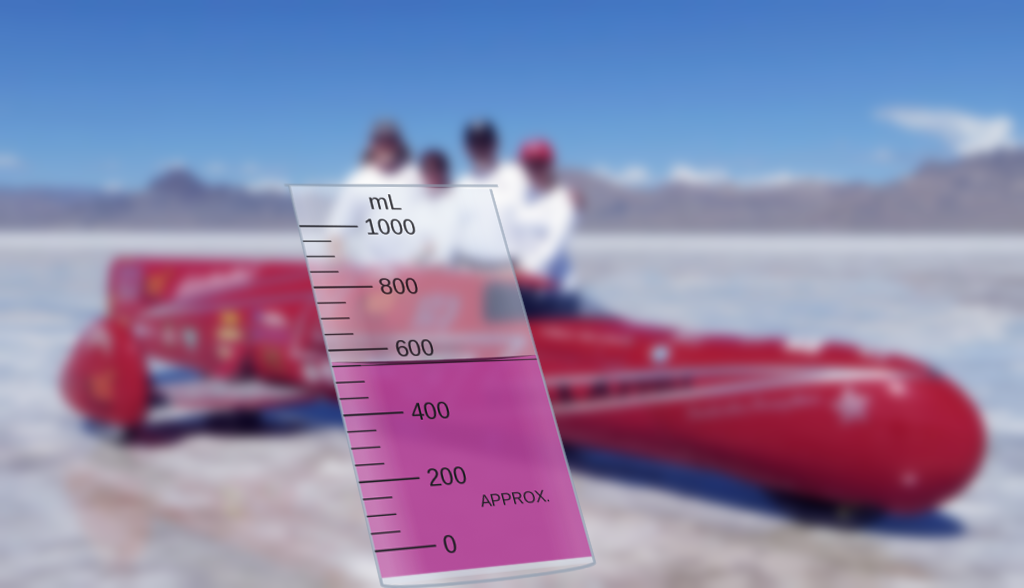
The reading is 550 mL
